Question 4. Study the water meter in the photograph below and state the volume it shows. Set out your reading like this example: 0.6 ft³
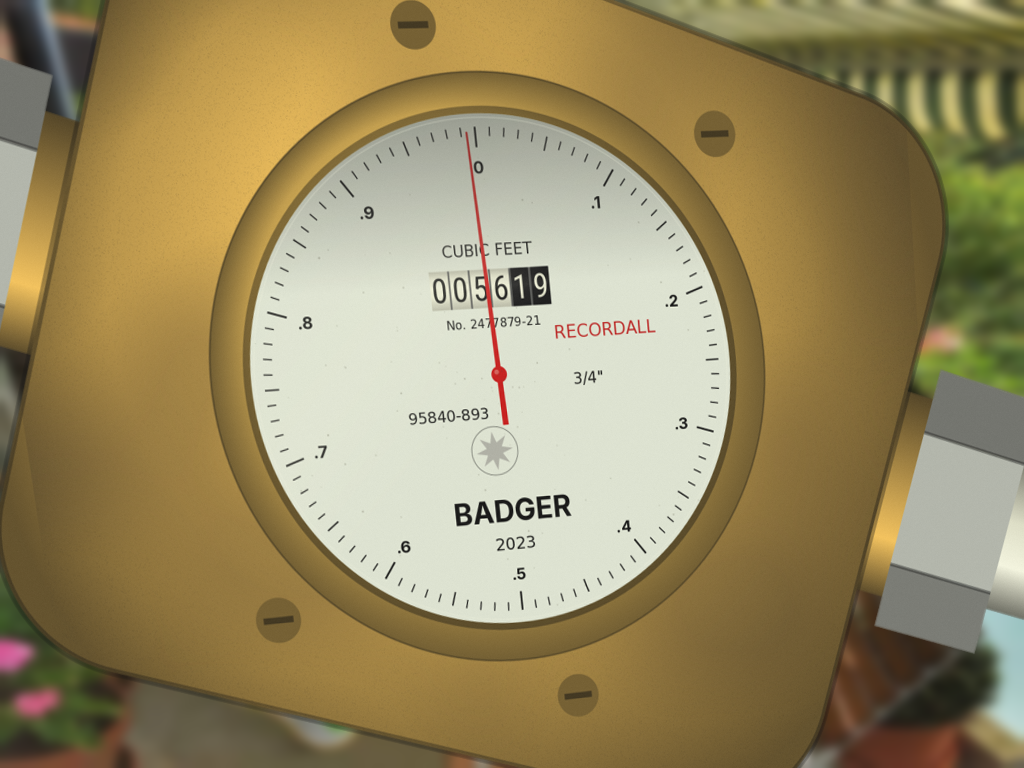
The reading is 5618.99 ft³
